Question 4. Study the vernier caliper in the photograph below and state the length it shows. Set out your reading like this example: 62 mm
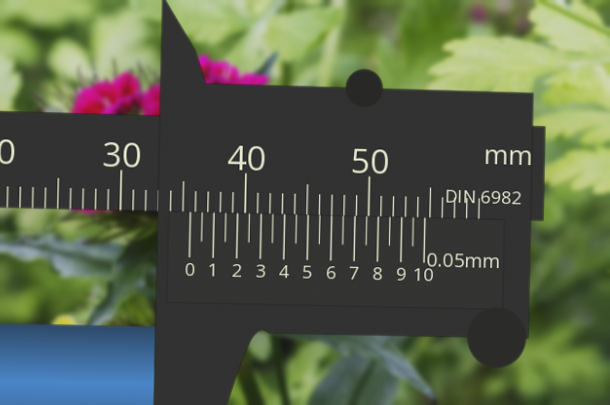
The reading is 35.6 mm
